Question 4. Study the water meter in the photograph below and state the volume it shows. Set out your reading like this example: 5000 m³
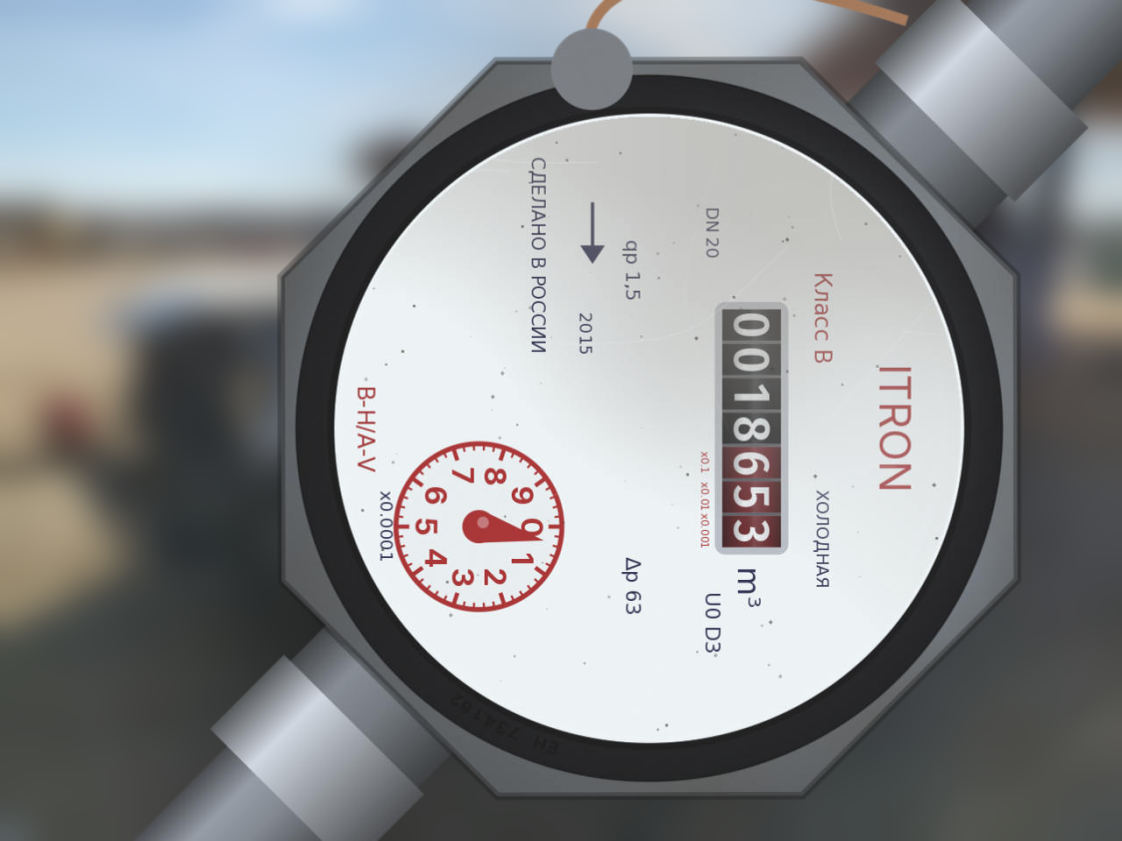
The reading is 18.6530 m³
